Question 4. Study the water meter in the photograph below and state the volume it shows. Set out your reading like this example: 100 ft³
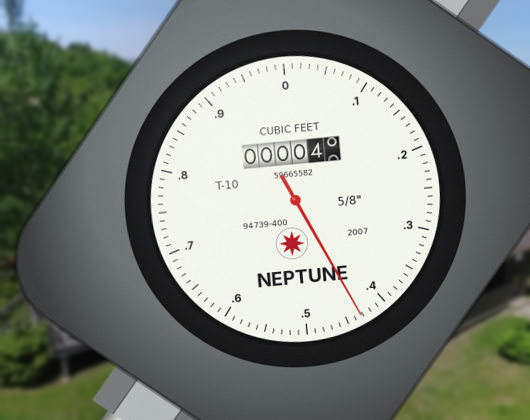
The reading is 48.43 ft³
